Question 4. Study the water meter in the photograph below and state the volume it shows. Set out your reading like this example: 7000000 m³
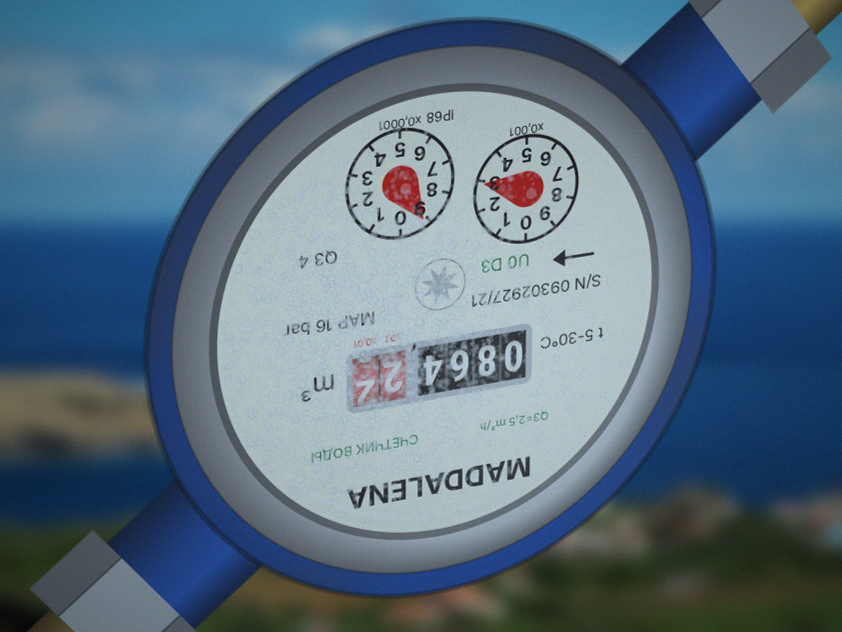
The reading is 864.2229 m³
